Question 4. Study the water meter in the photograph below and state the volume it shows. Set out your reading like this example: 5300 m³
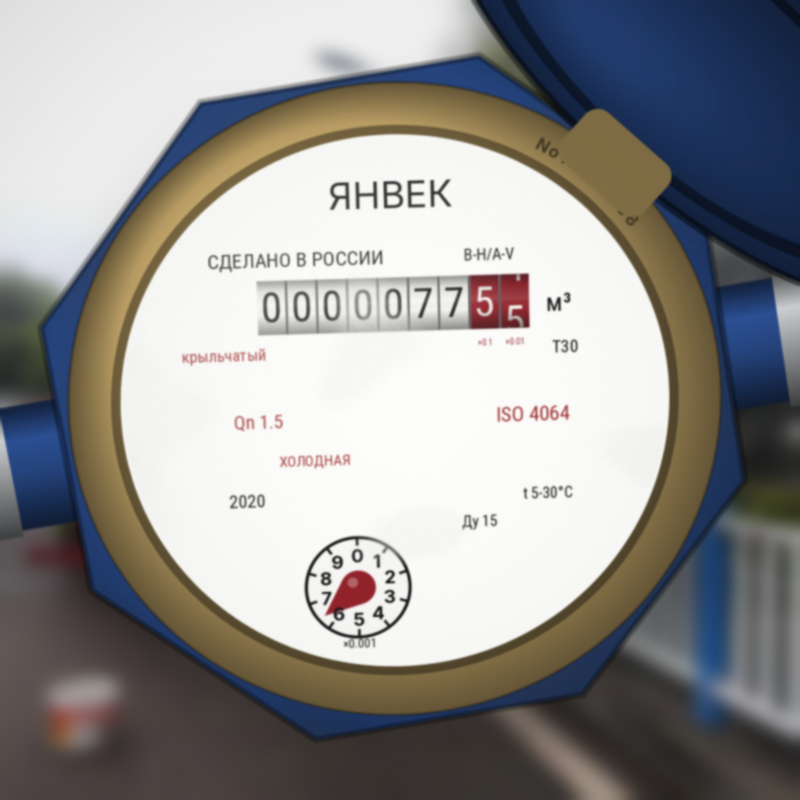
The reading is 77.546 m³
